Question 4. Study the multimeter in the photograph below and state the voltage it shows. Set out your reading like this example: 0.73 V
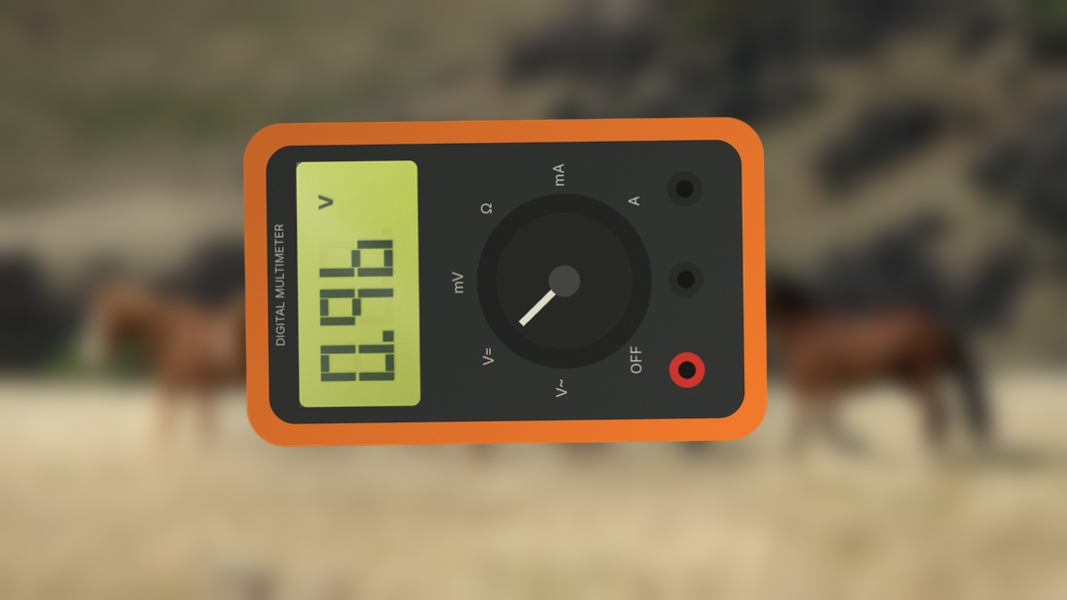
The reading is 0.96 V
